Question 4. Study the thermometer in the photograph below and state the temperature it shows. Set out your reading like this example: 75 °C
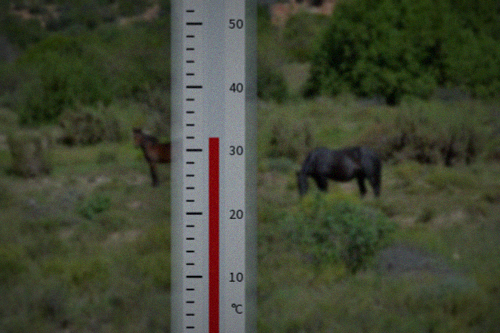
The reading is 32 °C
